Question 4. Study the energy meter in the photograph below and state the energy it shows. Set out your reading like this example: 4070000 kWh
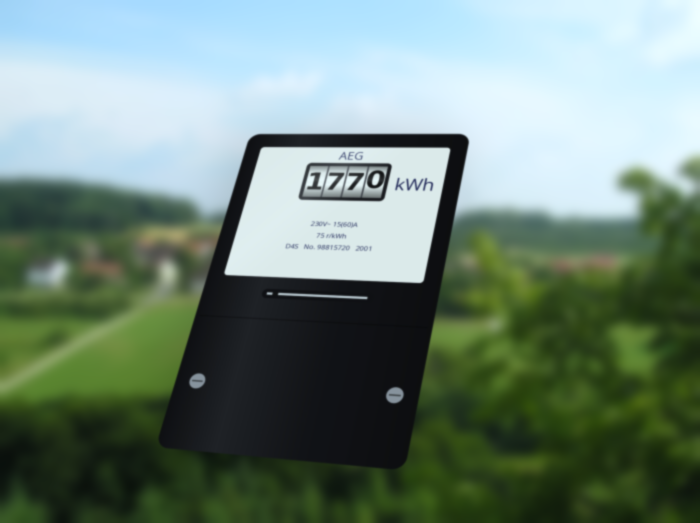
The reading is 1770 kWh
